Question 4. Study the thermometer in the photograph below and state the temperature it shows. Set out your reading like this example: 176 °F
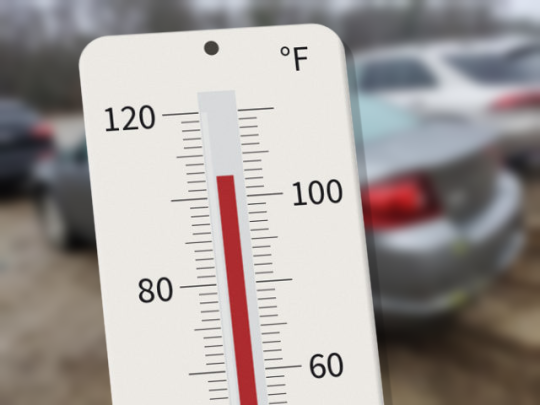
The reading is 105 °F
